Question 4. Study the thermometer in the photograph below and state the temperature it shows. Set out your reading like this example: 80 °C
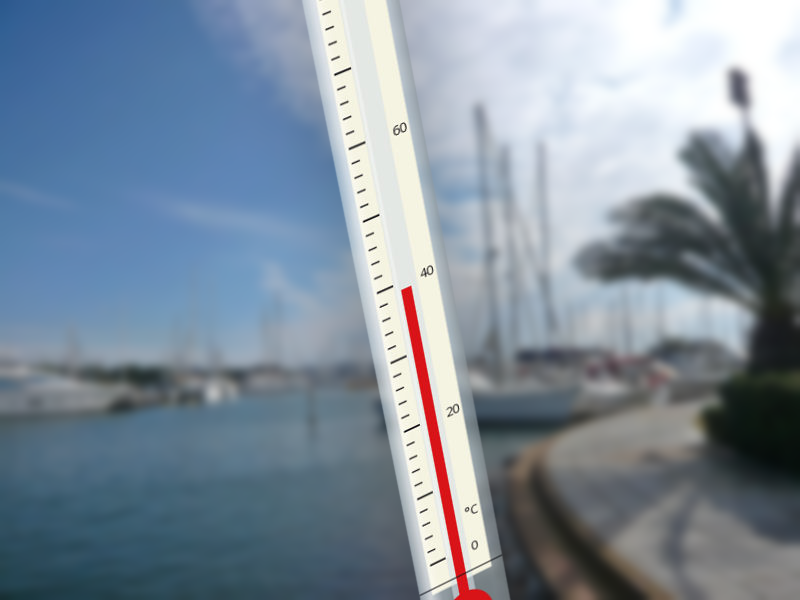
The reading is 39 °C
